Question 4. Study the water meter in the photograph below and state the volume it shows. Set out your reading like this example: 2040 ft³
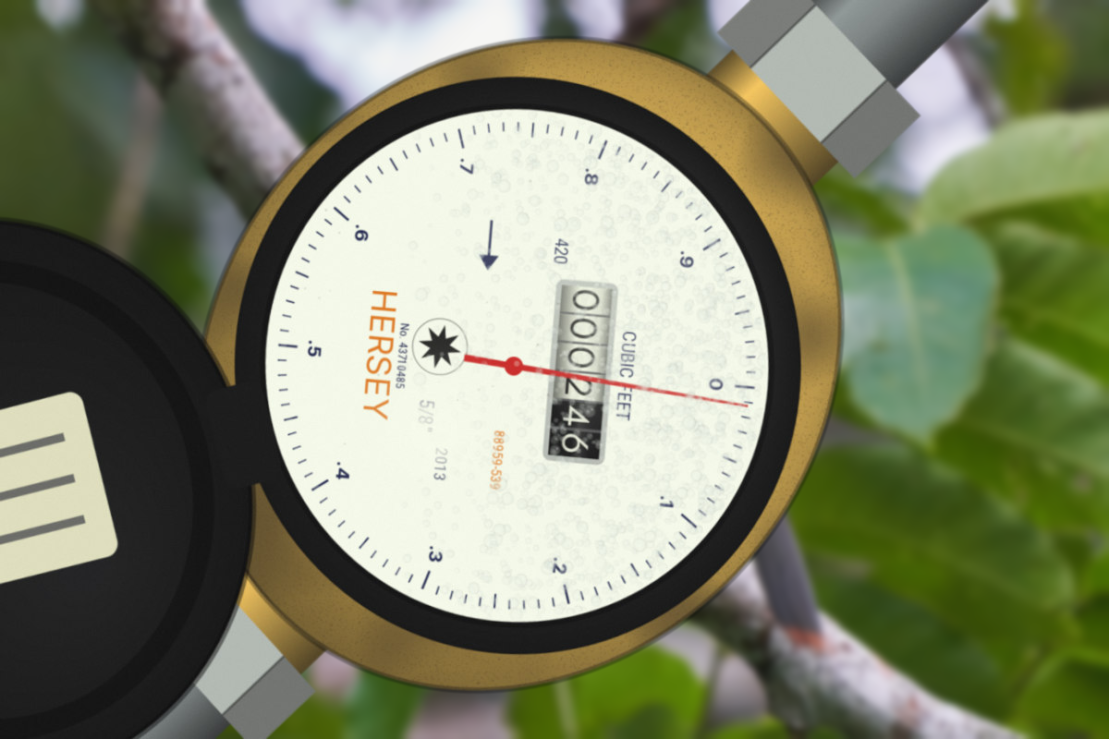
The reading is 246.01 ft³
